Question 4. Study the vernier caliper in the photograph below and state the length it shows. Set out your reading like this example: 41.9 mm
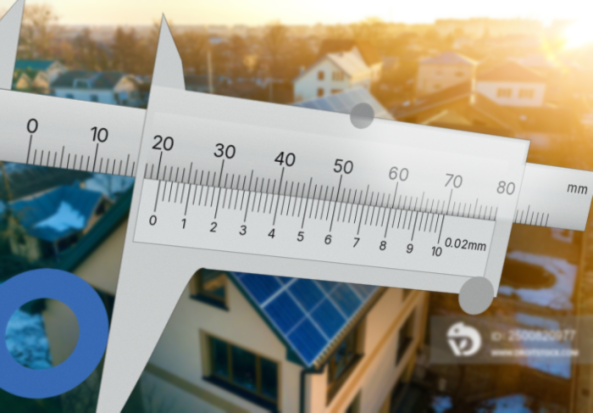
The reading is 20.5 mm
